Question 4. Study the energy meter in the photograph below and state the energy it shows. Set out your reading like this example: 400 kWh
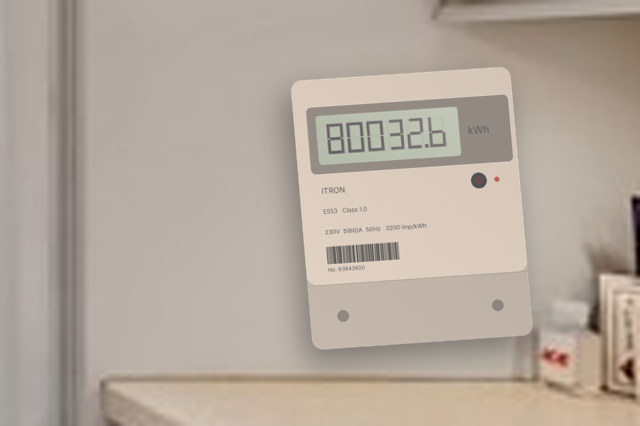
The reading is 80032.6 kWh
